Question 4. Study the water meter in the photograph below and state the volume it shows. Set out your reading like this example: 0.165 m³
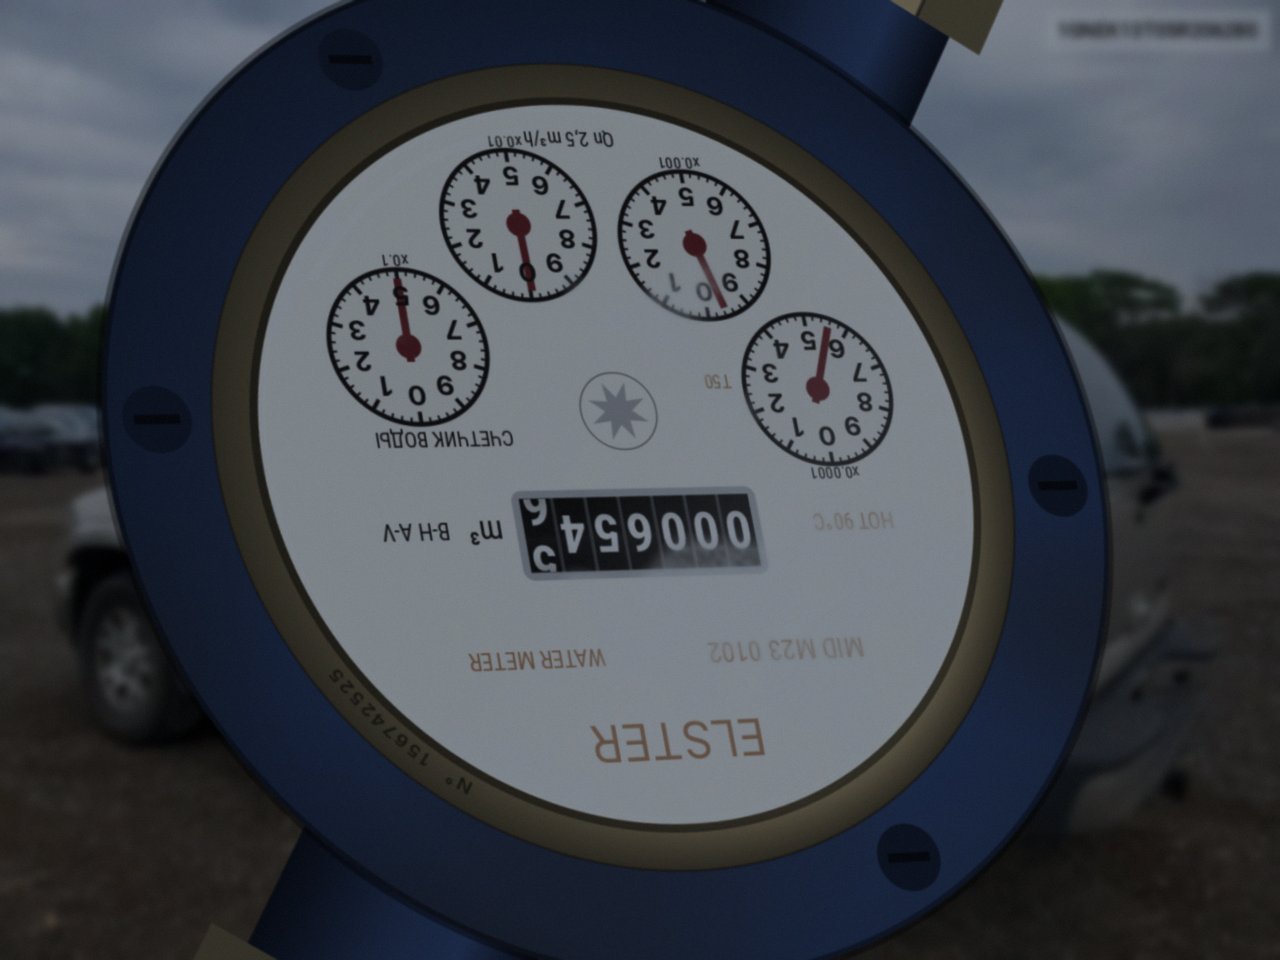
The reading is 6545.4995 m³
